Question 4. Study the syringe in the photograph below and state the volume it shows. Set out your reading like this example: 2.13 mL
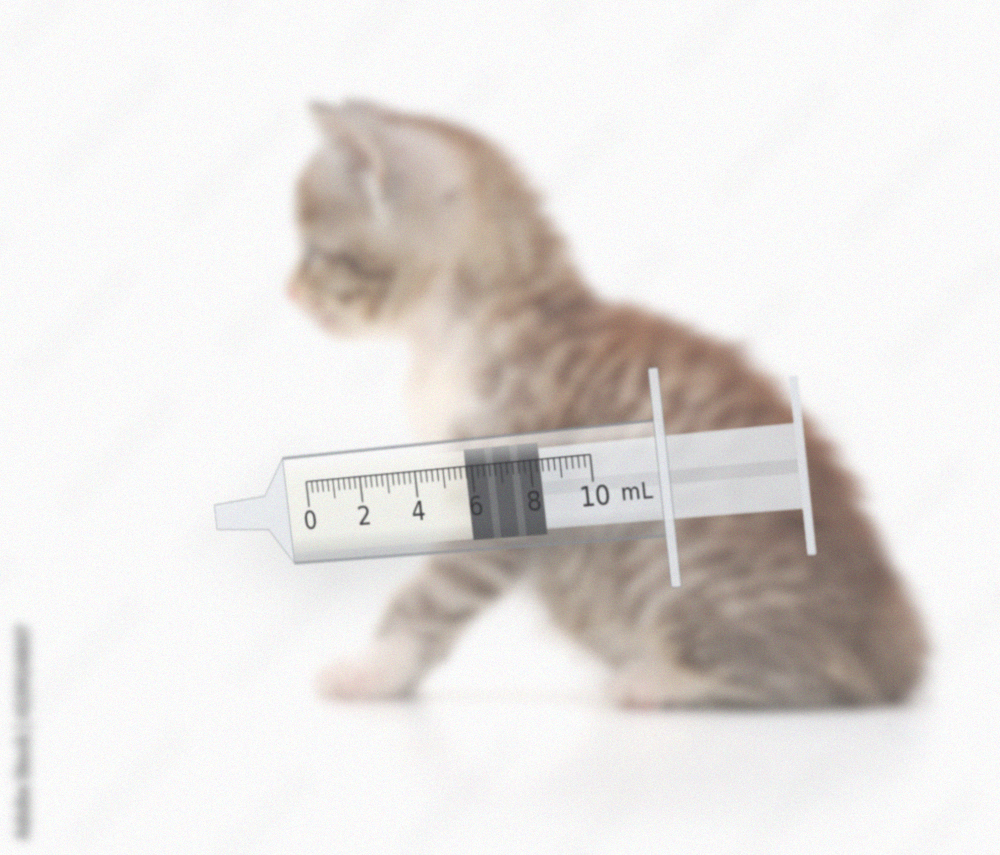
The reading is 5.8 mL
